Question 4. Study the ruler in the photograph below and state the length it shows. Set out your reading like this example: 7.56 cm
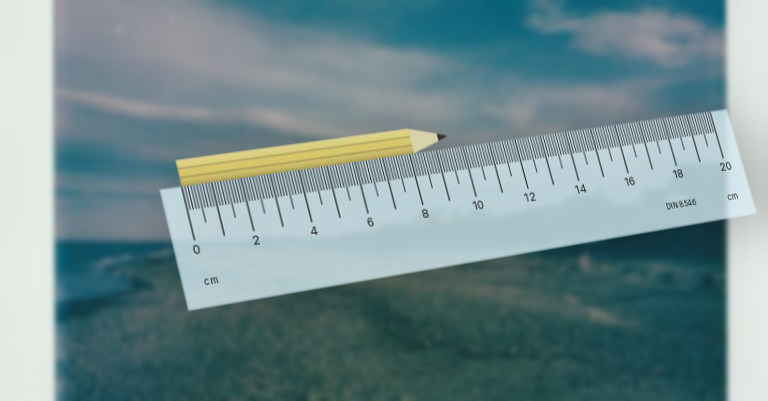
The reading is 9.5 cm
